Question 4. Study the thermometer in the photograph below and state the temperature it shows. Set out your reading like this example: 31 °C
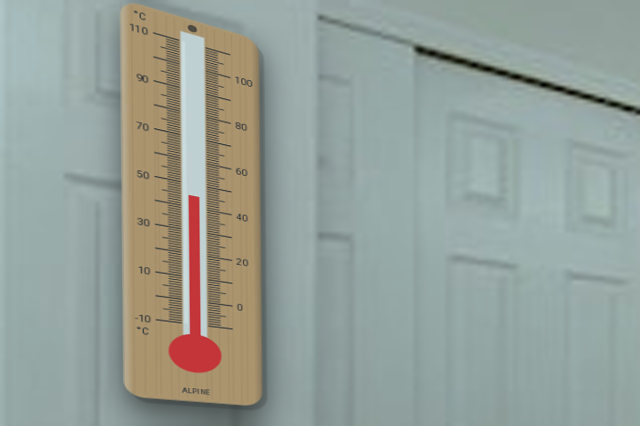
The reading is 45 °C
